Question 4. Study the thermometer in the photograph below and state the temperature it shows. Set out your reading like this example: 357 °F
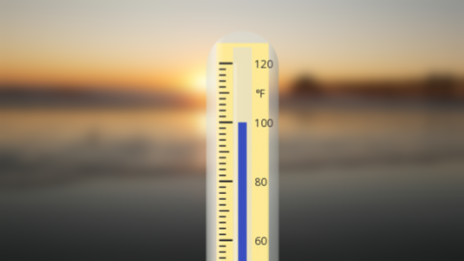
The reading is 100 °F
